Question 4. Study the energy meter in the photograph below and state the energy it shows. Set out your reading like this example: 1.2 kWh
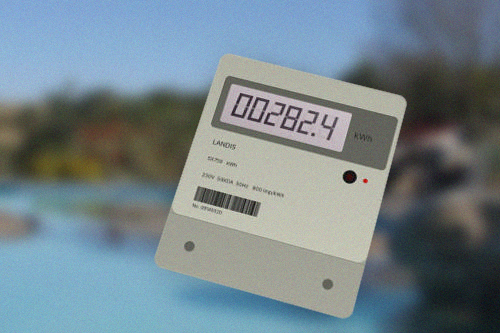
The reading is 282.4 kWh
